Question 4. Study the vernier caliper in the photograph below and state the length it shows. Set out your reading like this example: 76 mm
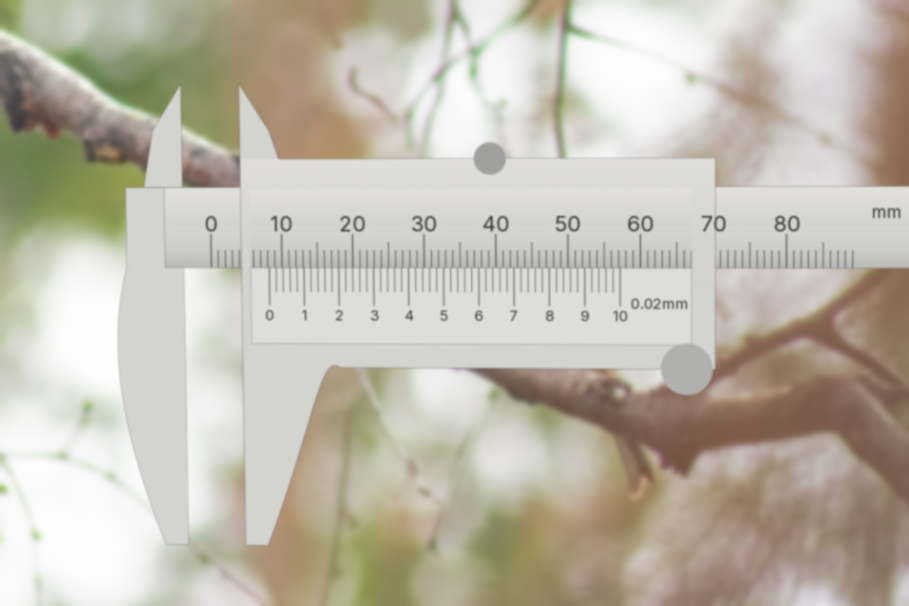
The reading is 8.2 mm
